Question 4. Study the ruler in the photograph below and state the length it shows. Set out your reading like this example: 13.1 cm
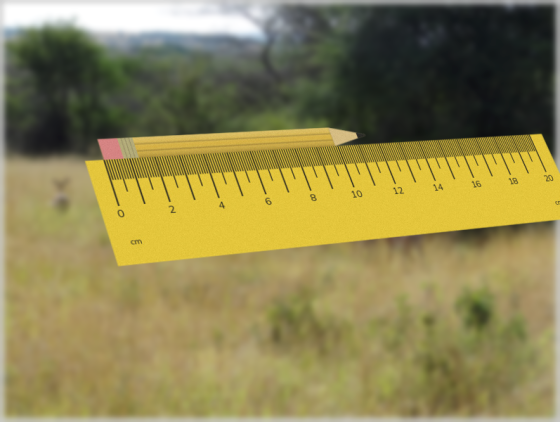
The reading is 11.5 cm
